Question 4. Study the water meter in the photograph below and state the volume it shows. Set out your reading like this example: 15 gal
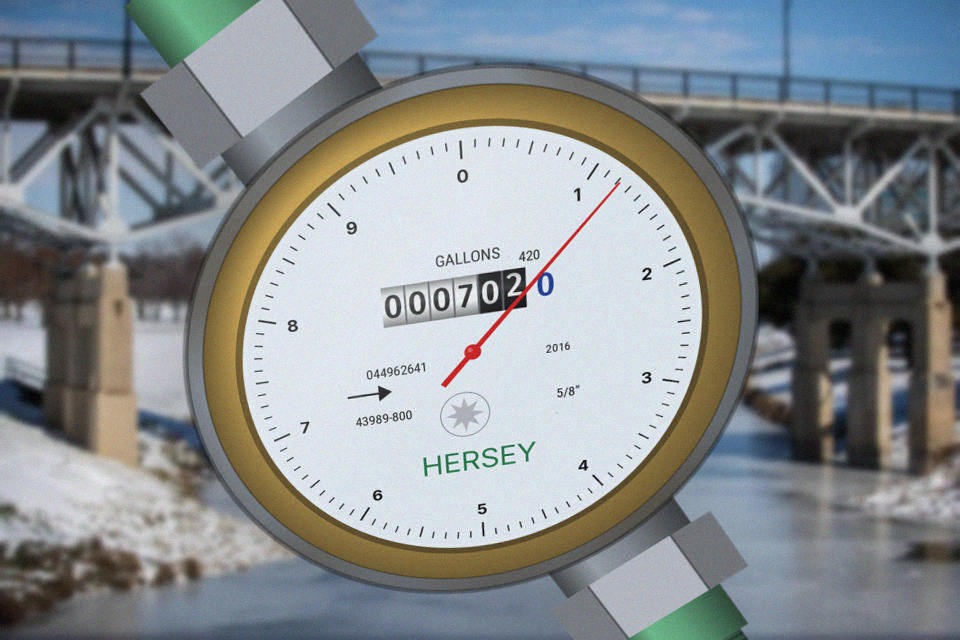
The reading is 7021.2 gal
